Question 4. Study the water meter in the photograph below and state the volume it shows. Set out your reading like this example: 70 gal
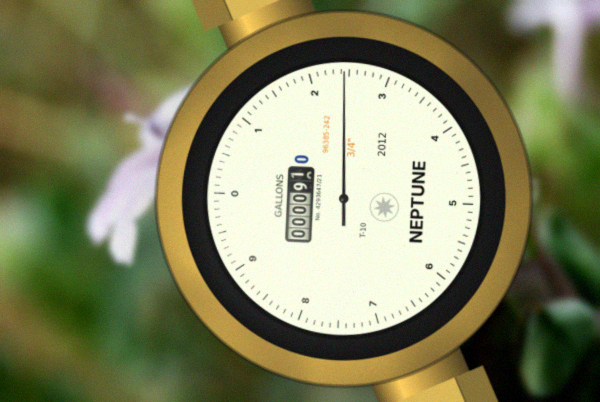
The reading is 912.4 gal
